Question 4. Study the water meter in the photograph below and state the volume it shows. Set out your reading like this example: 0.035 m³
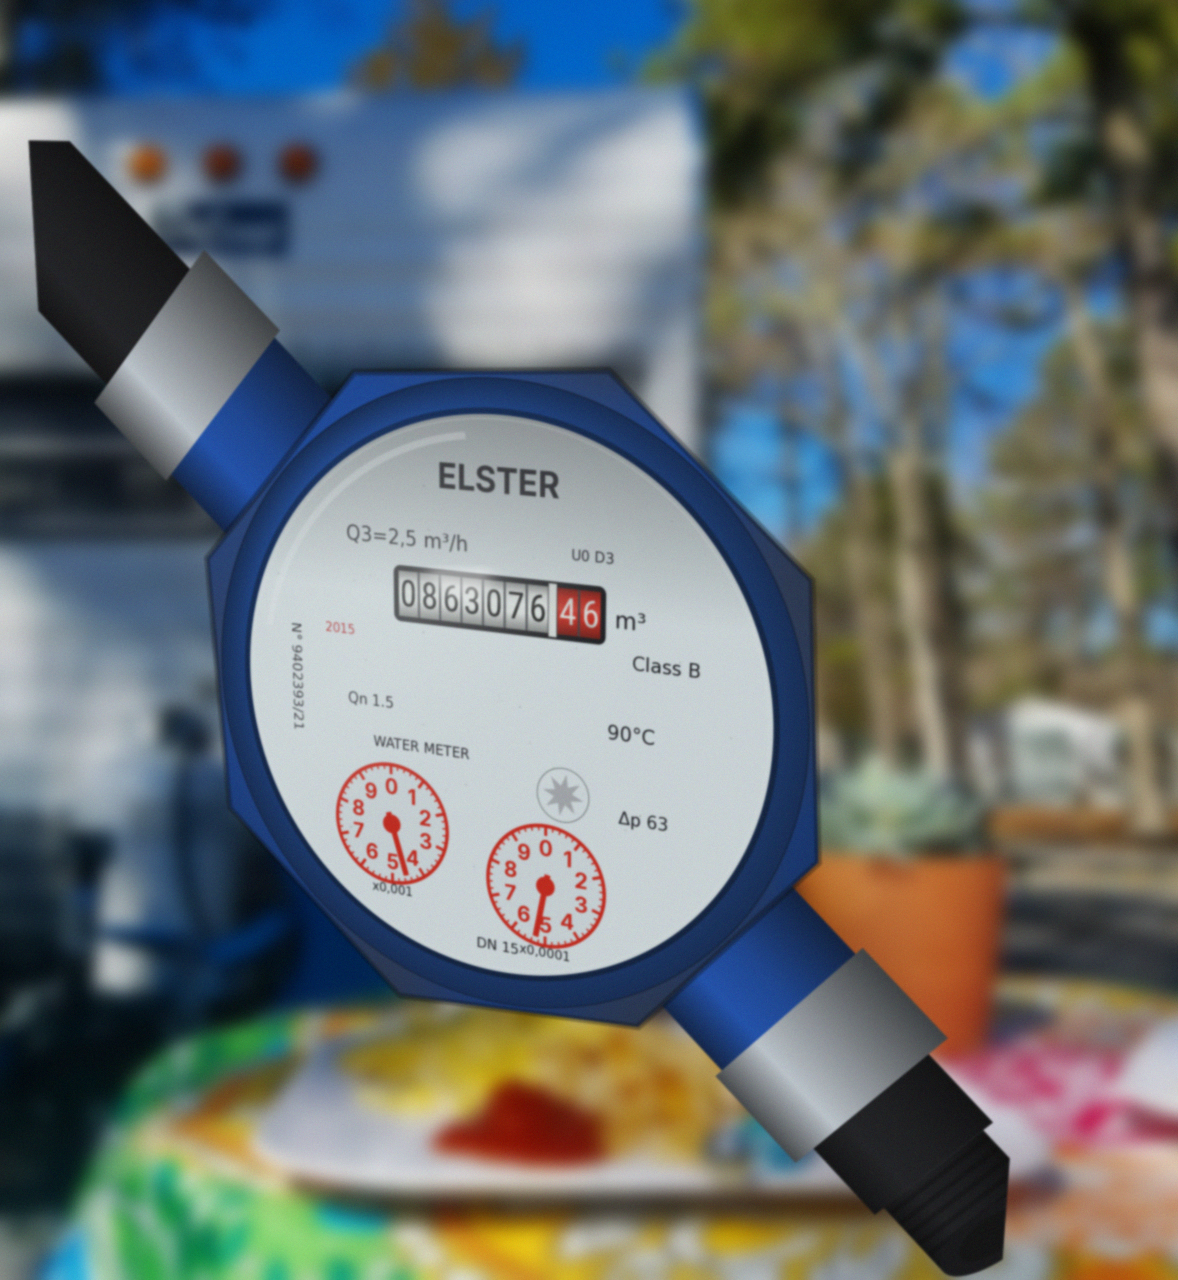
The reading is 863076.4645 m³
